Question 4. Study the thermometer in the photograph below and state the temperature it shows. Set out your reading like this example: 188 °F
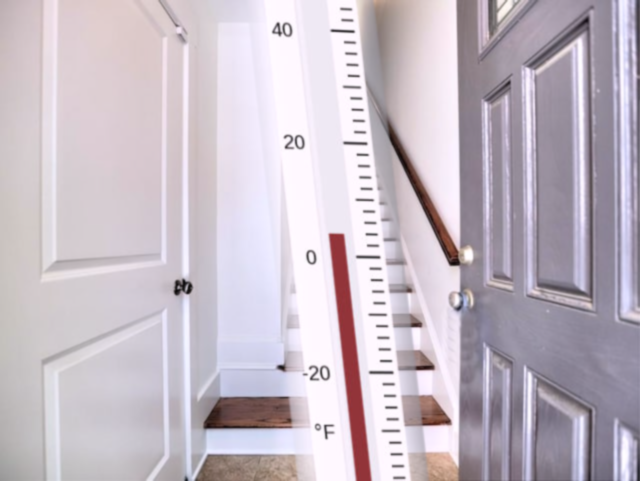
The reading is 4 °F
